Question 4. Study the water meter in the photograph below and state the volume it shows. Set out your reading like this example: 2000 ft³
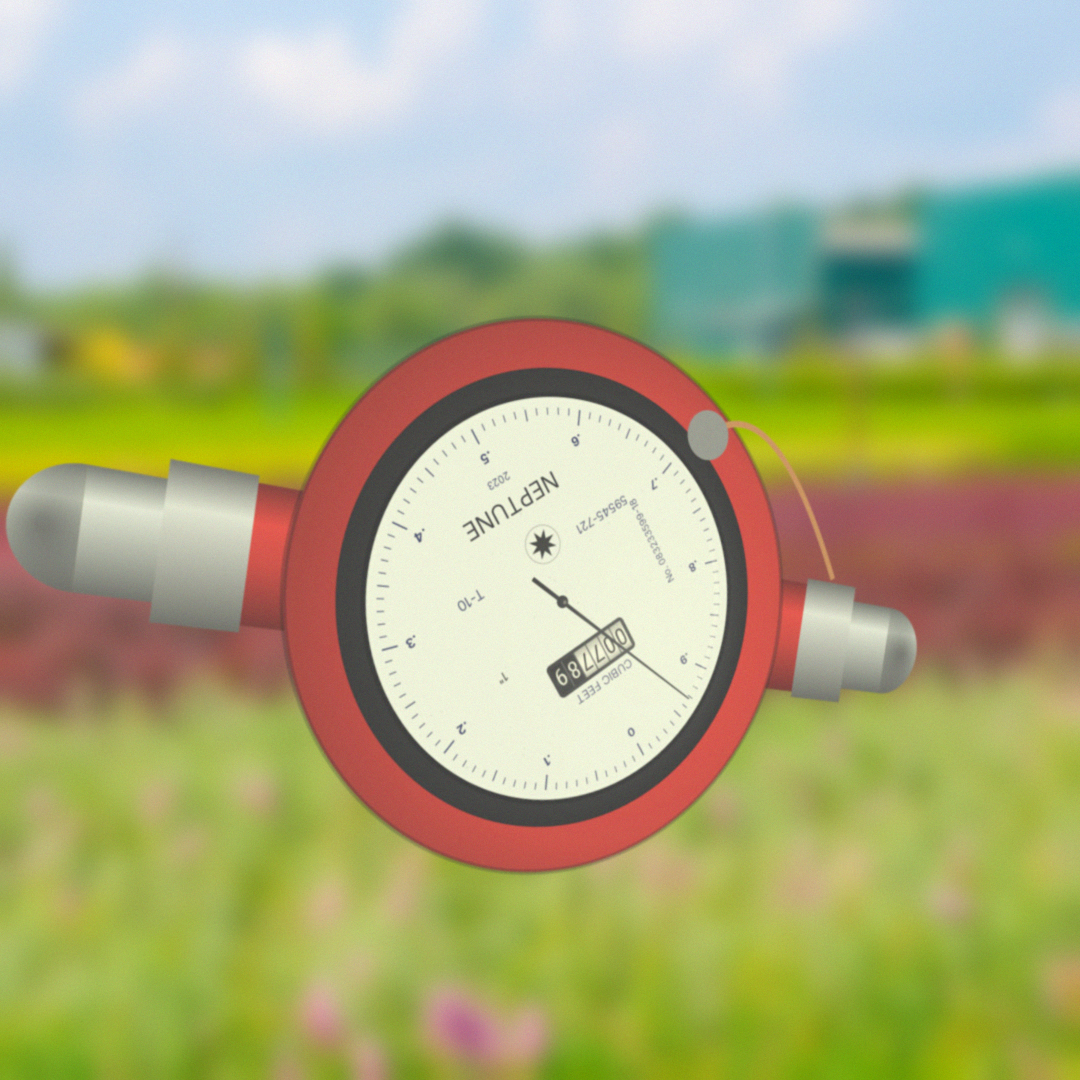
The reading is 7788.93 ft³
